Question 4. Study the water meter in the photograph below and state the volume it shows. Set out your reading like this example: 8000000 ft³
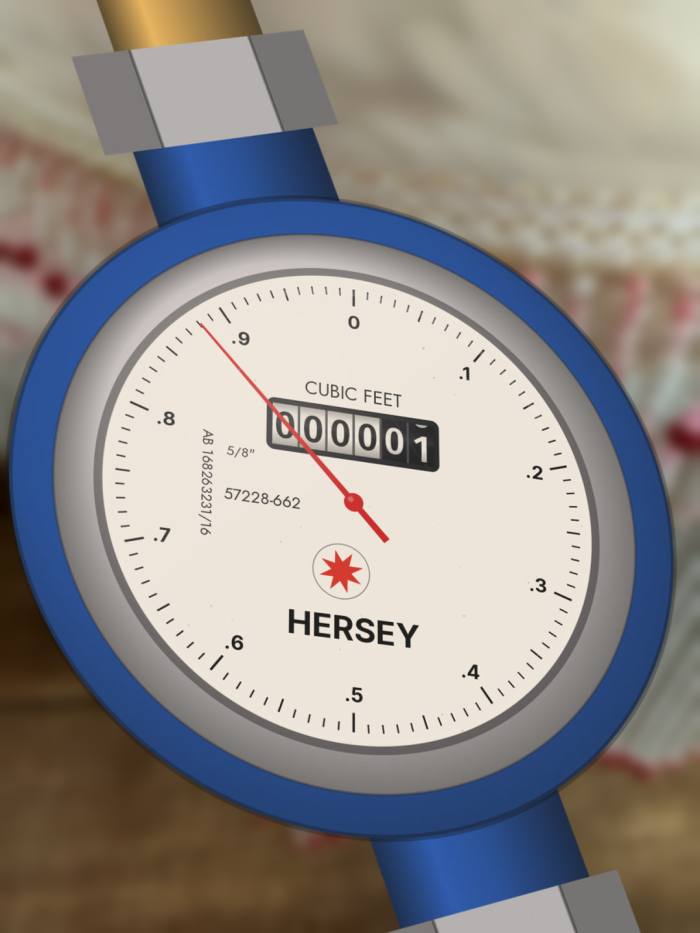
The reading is 0.88 ft³
